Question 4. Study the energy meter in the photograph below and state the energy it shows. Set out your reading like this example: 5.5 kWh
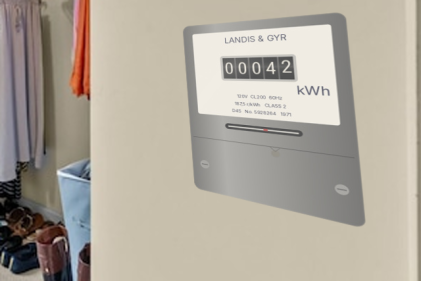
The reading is 42 kWh
